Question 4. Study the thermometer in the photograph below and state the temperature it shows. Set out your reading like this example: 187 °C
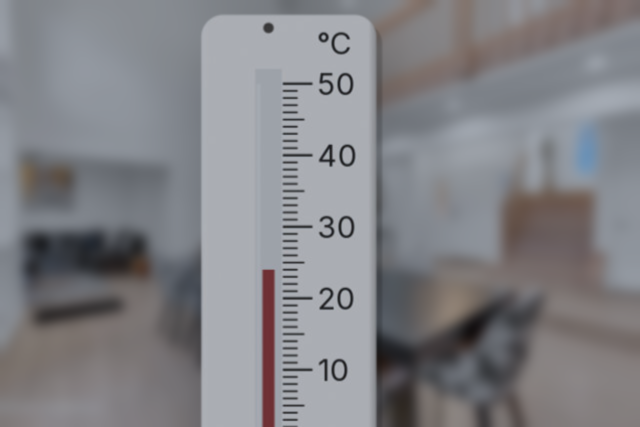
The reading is 24 °C
